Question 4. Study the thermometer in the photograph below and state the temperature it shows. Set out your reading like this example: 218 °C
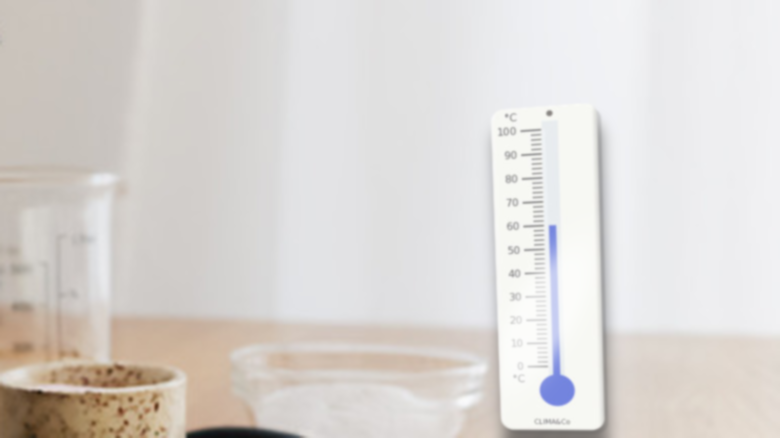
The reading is 60 °C
